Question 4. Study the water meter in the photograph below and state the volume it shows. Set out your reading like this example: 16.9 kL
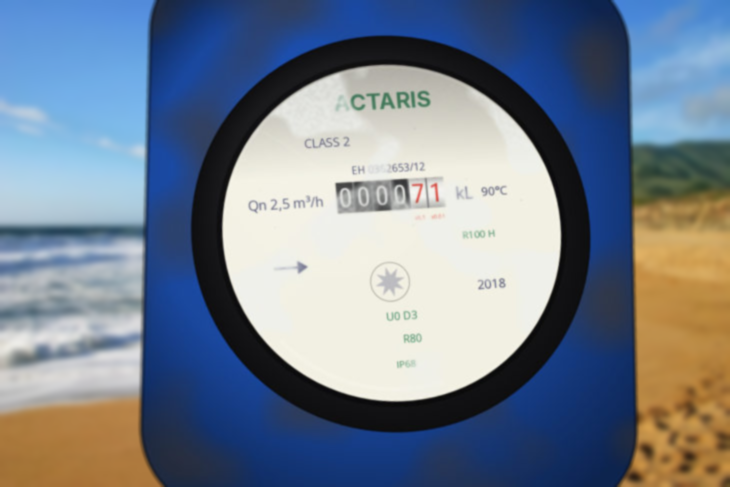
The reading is 0.71 kL
